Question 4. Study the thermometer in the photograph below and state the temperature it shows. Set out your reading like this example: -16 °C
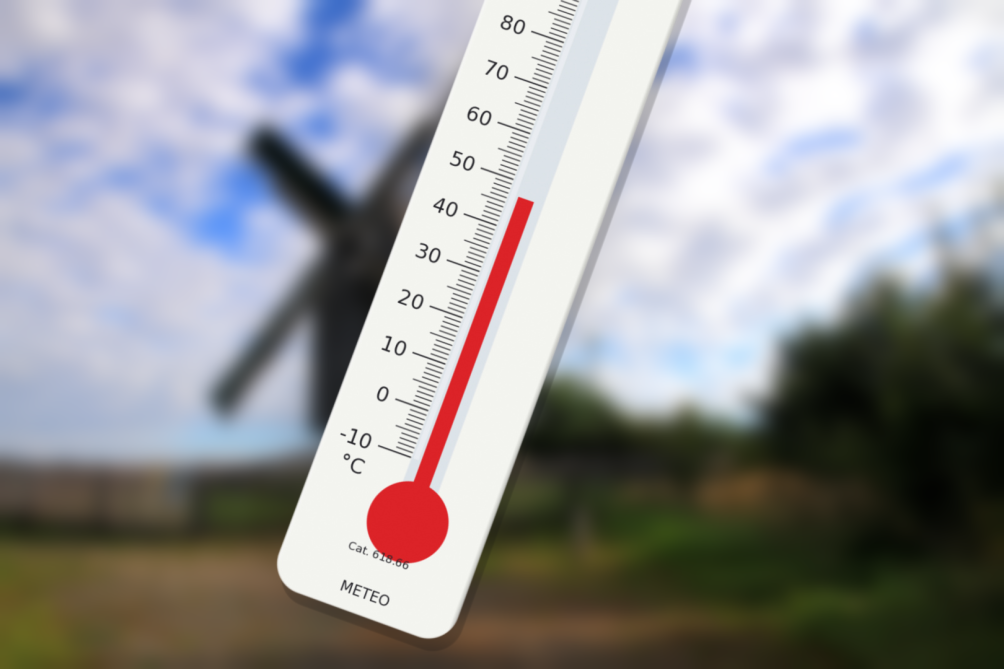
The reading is 47 °C
